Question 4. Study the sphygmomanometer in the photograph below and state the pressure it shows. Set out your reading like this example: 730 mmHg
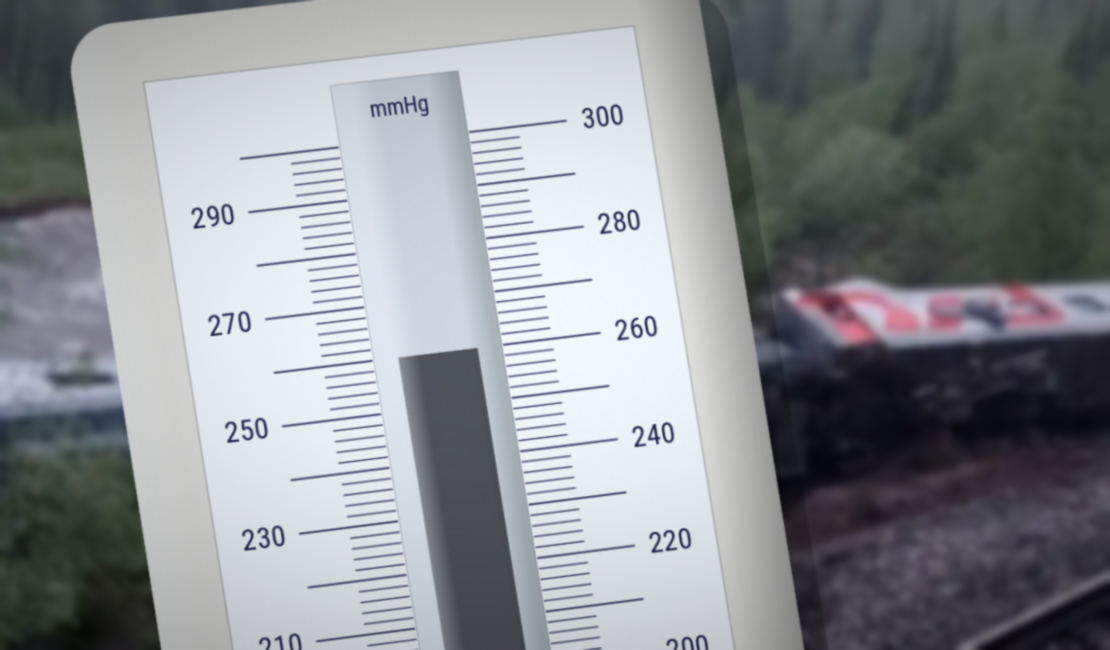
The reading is 260 mmHg
